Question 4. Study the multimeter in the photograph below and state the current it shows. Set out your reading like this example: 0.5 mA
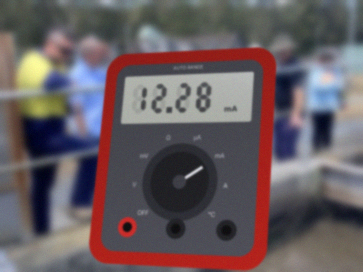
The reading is 12.28 mA
